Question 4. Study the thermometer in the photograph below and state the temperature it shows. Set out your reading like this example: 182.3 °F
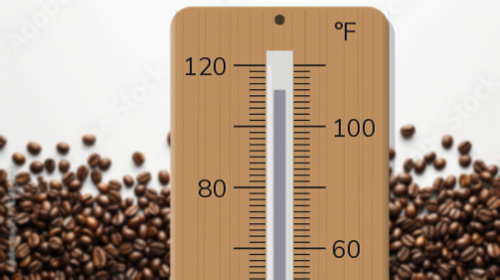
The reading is 112 °F
